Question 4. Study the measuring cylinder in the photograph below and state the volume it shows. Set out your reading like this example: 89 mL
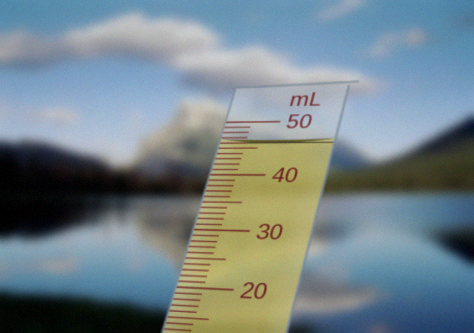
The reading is 46 mL
